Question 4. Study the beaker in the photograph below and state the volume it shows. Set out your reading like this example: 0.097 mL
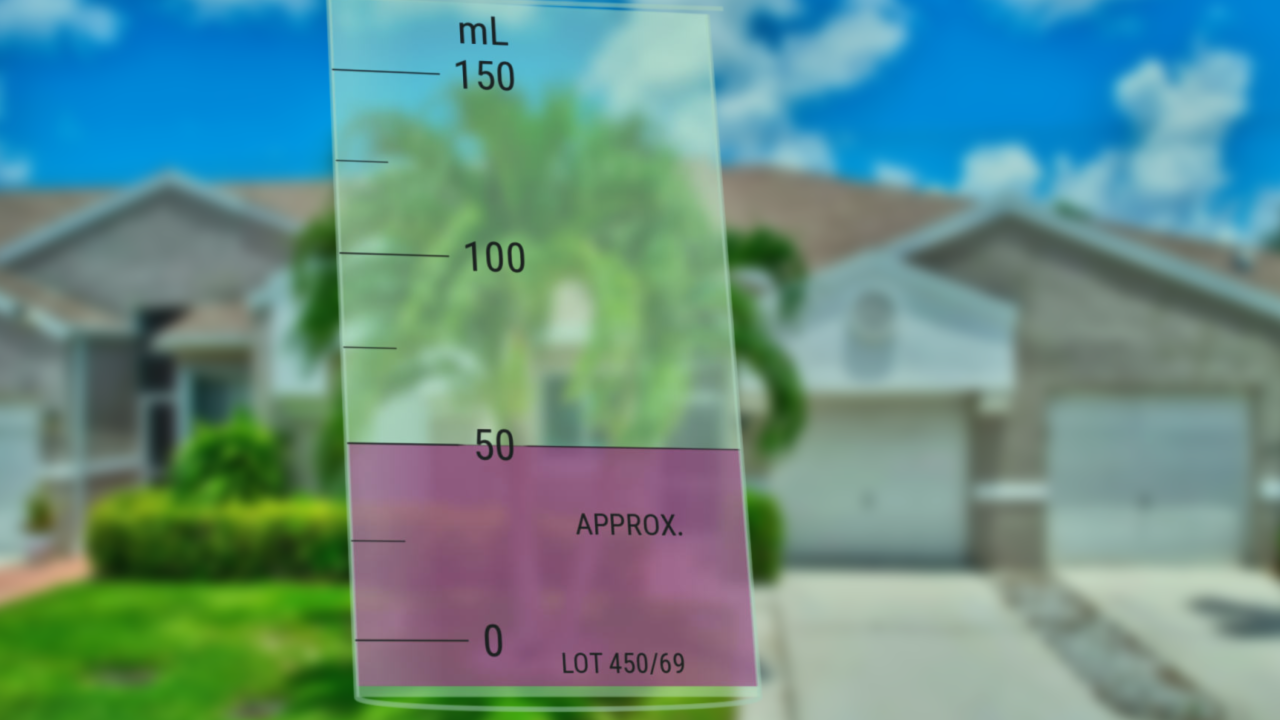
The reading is 50 mL
